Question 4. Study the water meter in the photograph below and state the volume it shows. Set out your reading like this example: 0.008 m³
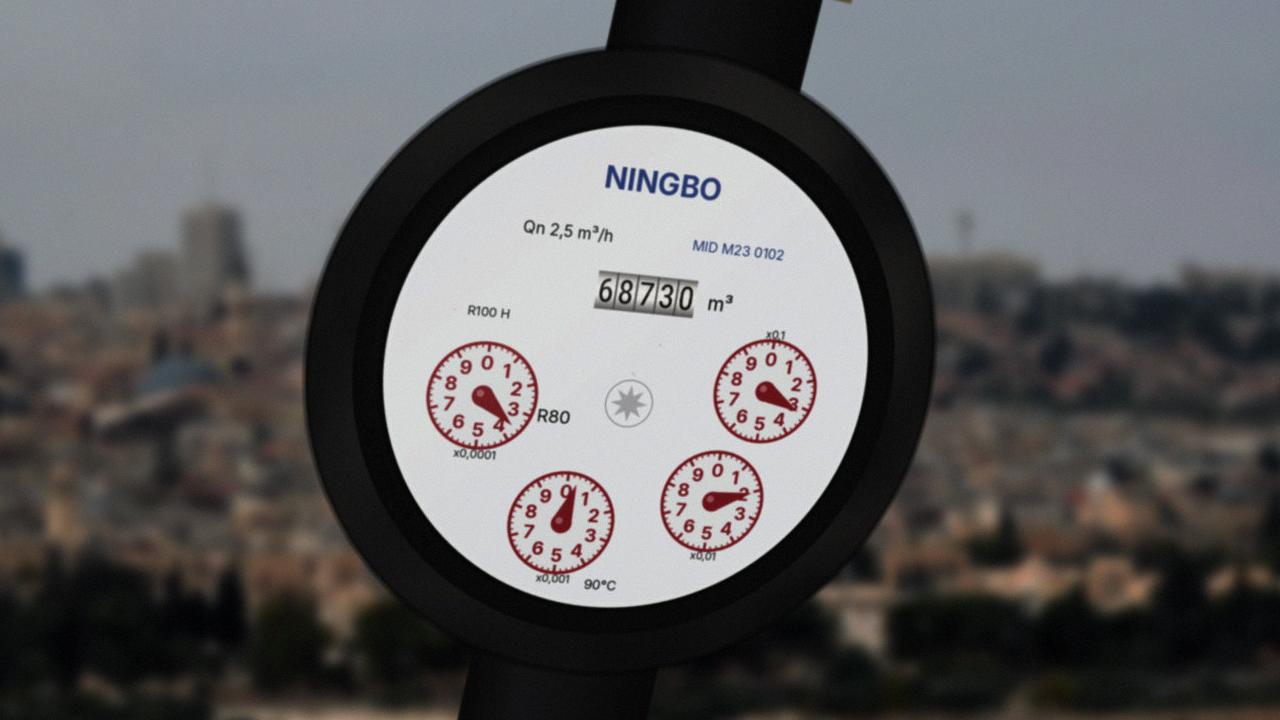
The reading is 68730.3203 m³
